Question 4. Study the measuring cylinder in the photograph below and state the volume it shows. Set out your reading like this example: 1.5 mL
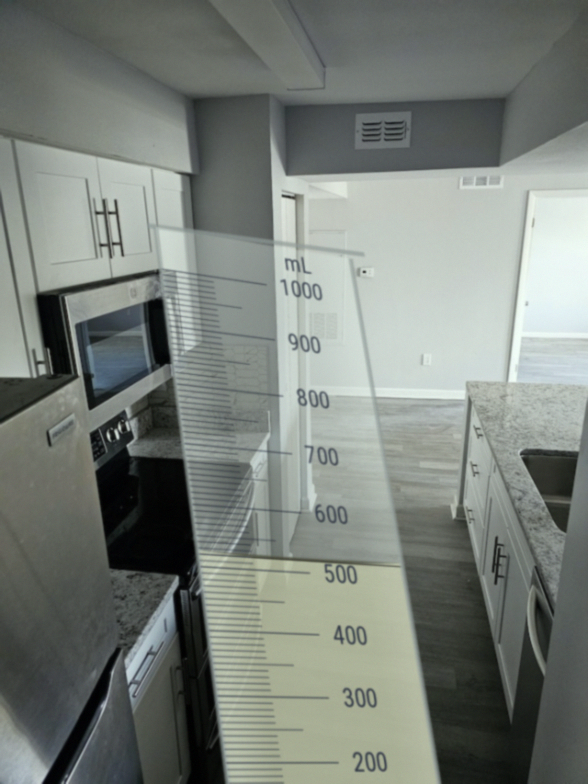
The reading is 520 mL
